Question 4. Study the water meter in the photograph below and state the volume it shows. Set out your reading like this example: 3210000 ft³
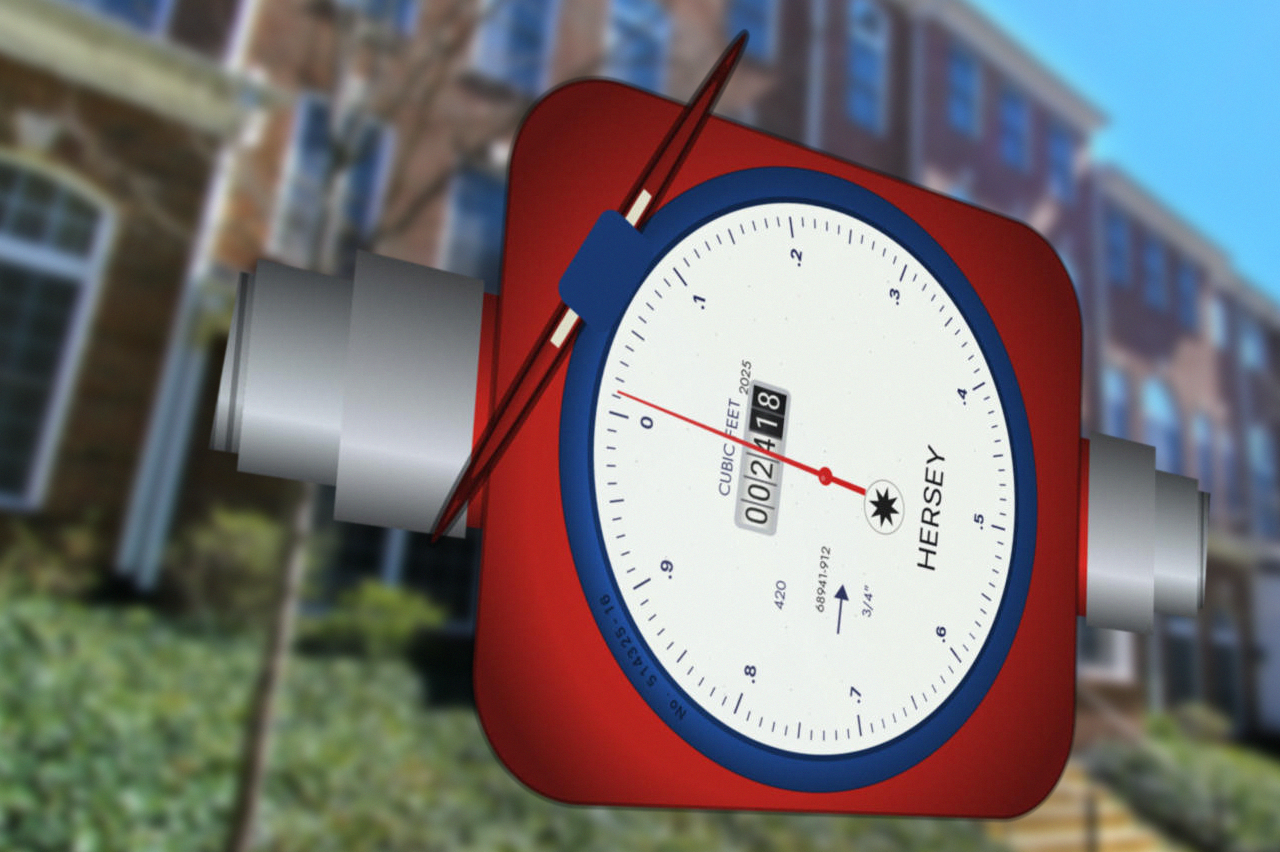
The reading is 2418.01 ft³
